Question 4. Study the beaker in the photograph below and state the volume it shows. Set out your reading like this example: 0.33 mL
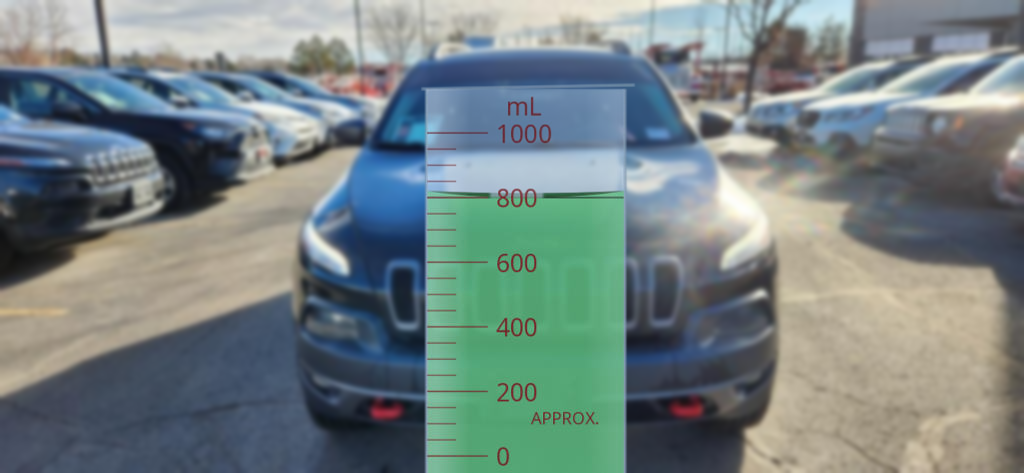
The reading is 800 mL
